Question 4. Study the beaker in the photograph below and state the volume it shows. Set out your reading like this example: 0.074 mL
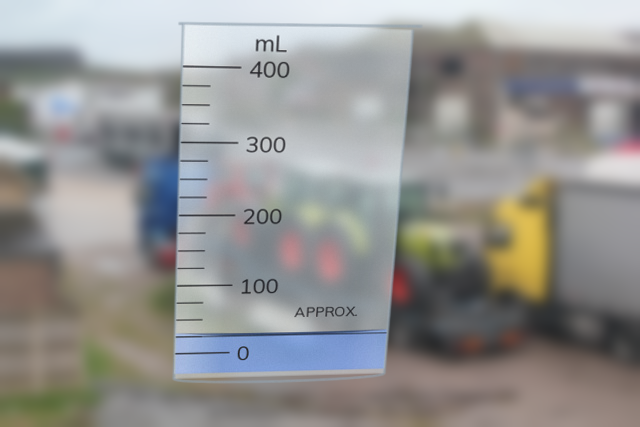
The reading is 25 mL
